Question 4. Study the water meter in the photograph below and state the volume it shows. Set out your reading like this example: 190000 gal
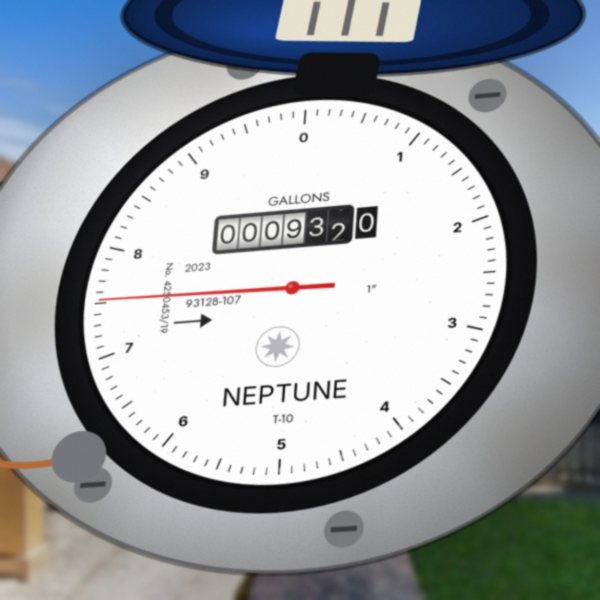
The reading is 9317.5 gal
